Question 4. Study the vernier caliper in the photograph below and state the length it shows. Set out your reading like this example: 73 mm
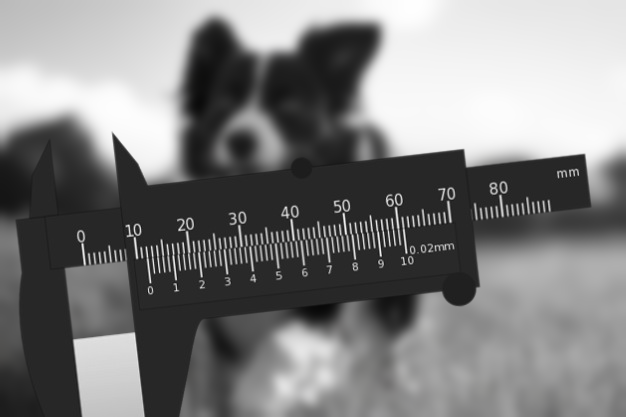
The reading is 12.0 mm
